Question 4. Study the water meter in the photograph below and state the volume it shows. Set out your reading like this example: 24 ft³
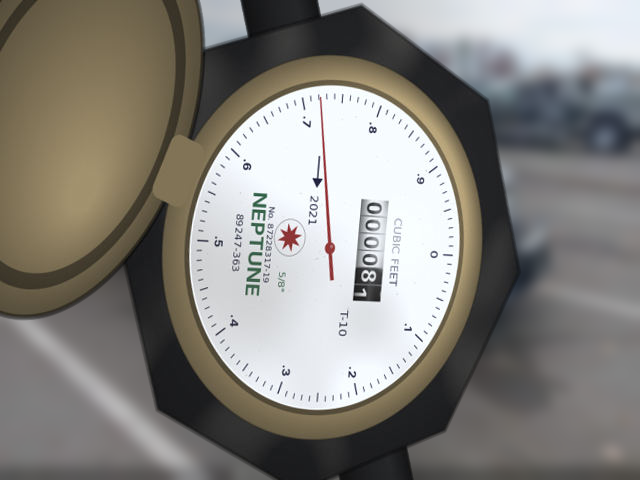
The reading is 80.72 ft³
